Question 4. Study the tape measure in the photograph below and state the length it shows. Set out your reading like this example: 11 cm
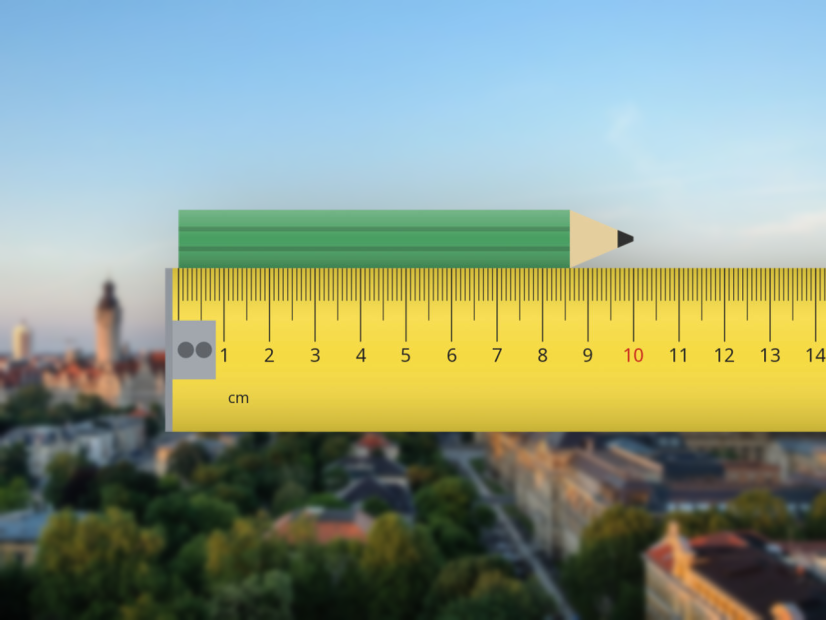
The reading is 10 cm
